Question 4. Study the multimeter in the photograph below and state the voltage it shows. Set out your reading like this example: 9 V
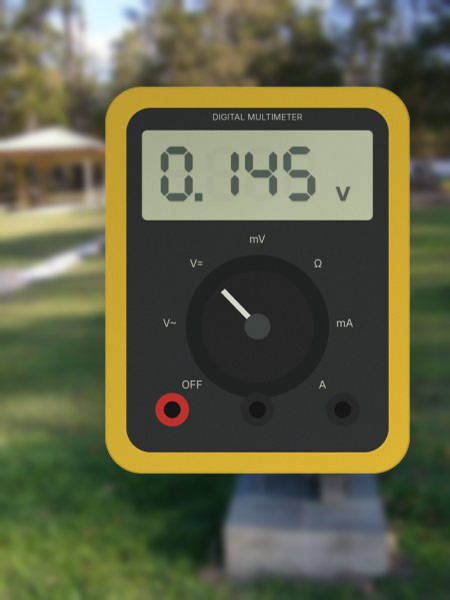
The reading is 0.145 V
